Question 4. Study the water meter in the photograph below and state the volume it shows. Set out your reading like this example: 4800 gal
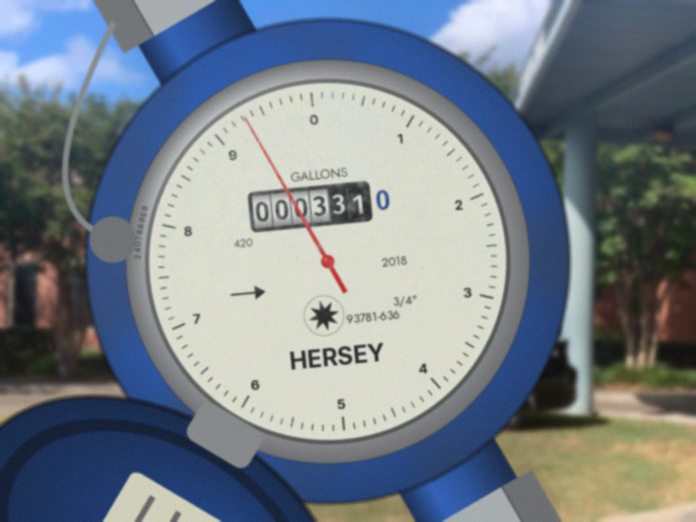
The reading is 3309.3 gal
